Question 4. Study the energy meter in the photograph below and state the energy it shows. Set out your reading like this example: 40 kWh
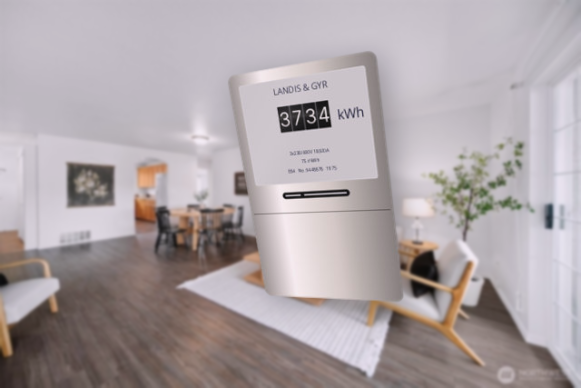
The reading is 3734 kWh
